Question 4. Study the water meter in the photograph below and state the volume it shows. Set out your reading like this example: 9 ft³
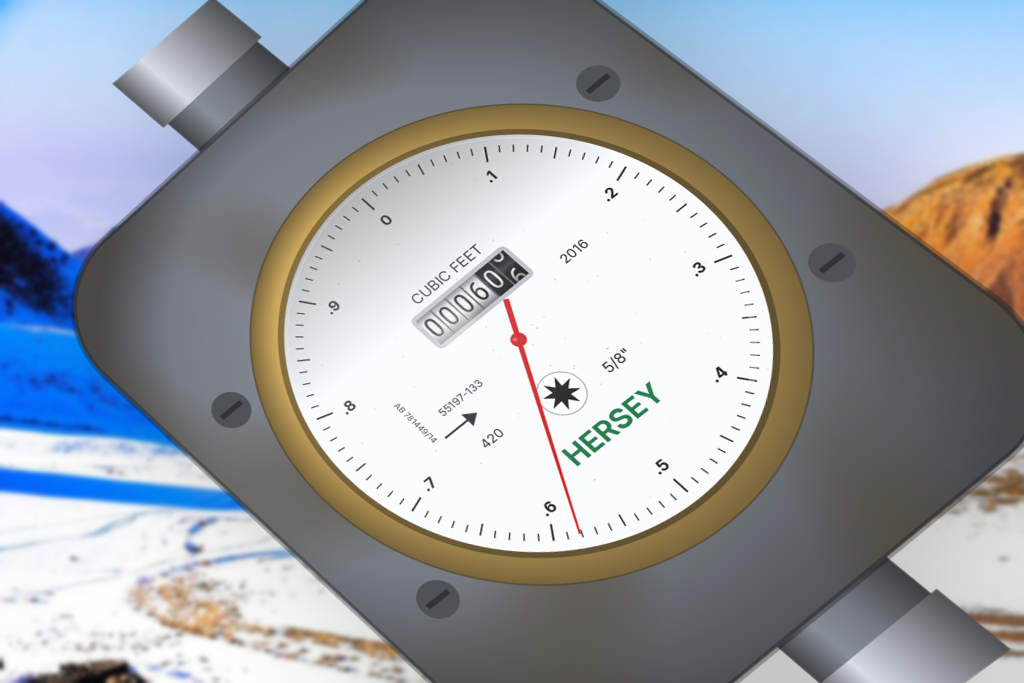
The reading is 605.58 ft³
